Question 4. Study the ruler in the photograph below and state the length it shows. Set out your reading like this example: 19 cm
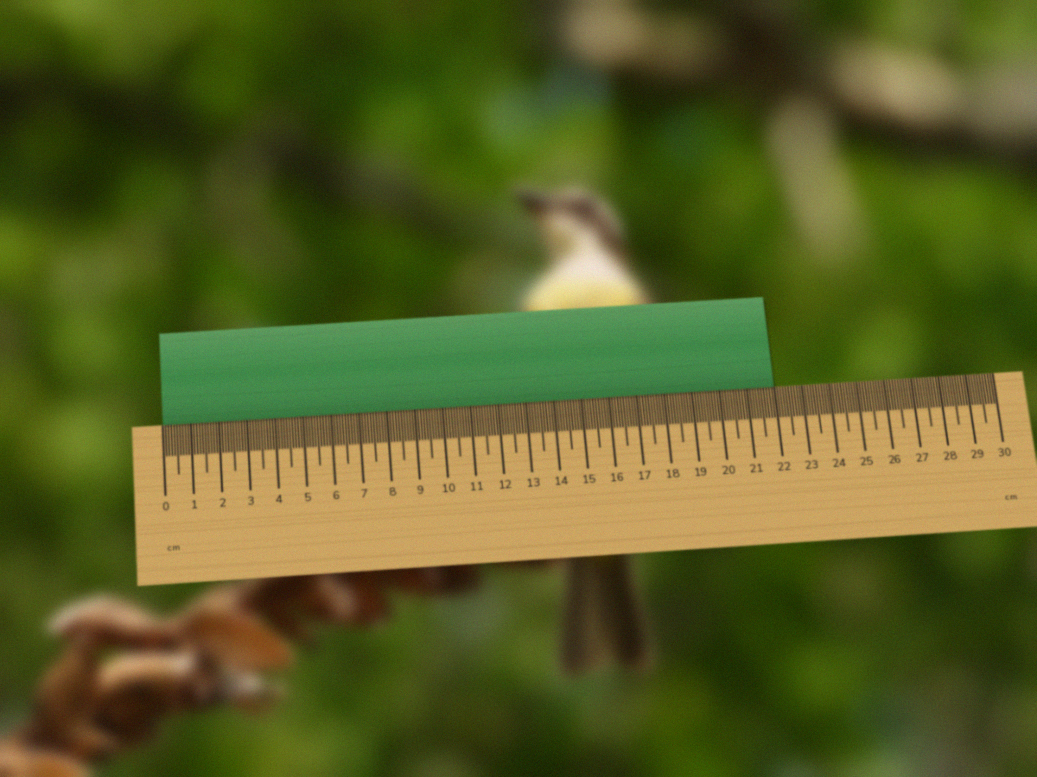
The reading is 22 cm
